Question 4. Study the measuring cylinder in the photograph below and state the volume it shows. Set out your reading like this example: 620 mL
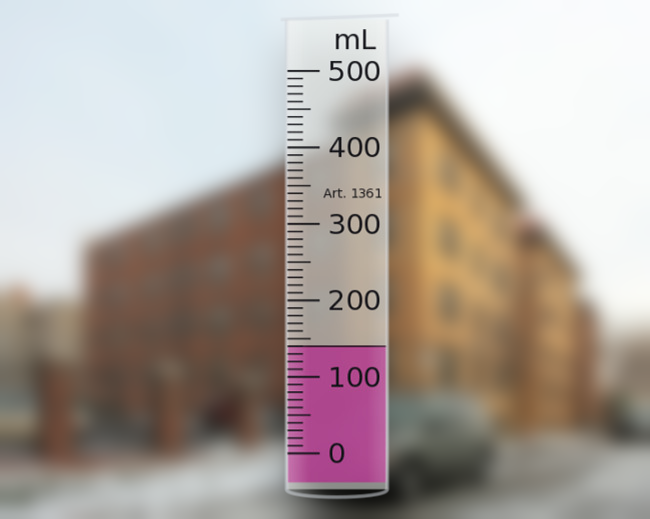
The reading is 140 mL
